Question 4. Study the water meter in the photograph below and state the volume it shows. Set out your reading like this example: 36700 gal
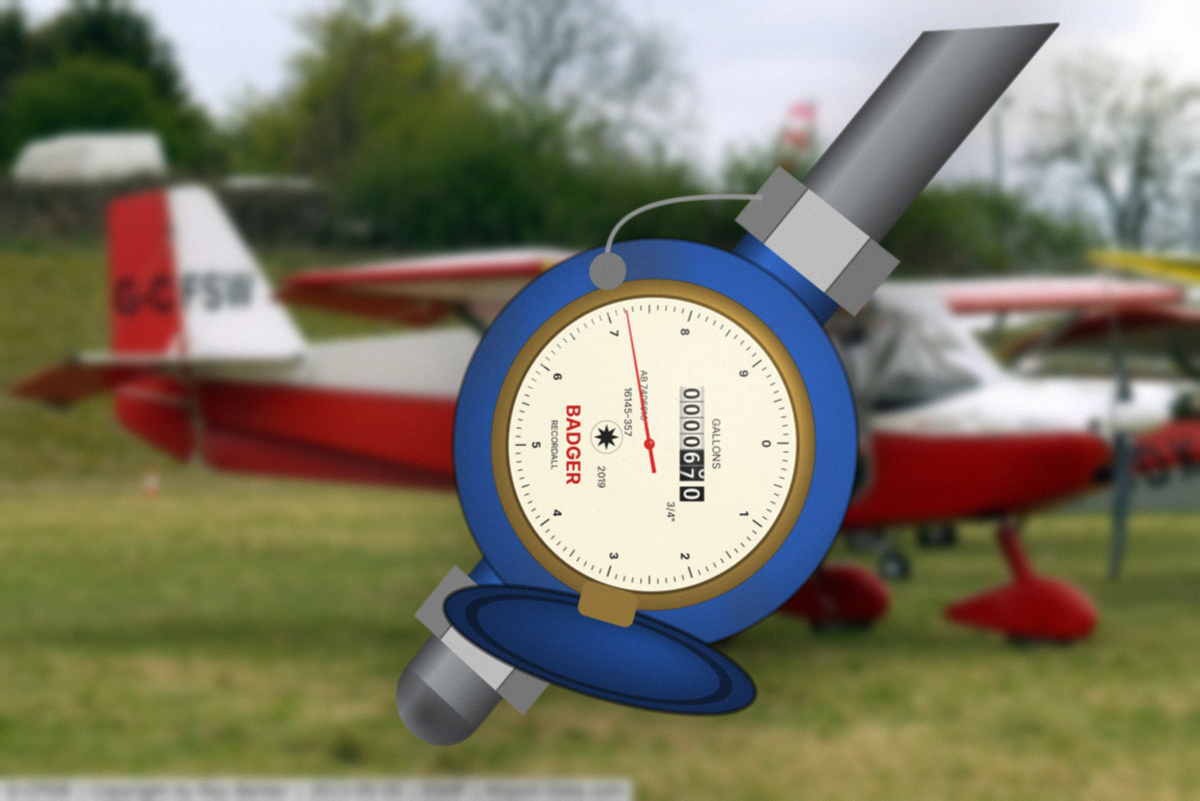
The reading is 667.2 gal
